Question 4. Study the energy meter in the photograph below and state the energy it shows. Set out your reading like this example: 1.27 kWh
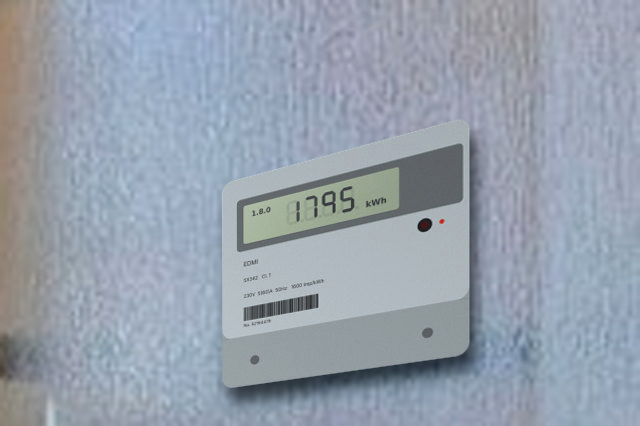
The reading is 1795 kWh
